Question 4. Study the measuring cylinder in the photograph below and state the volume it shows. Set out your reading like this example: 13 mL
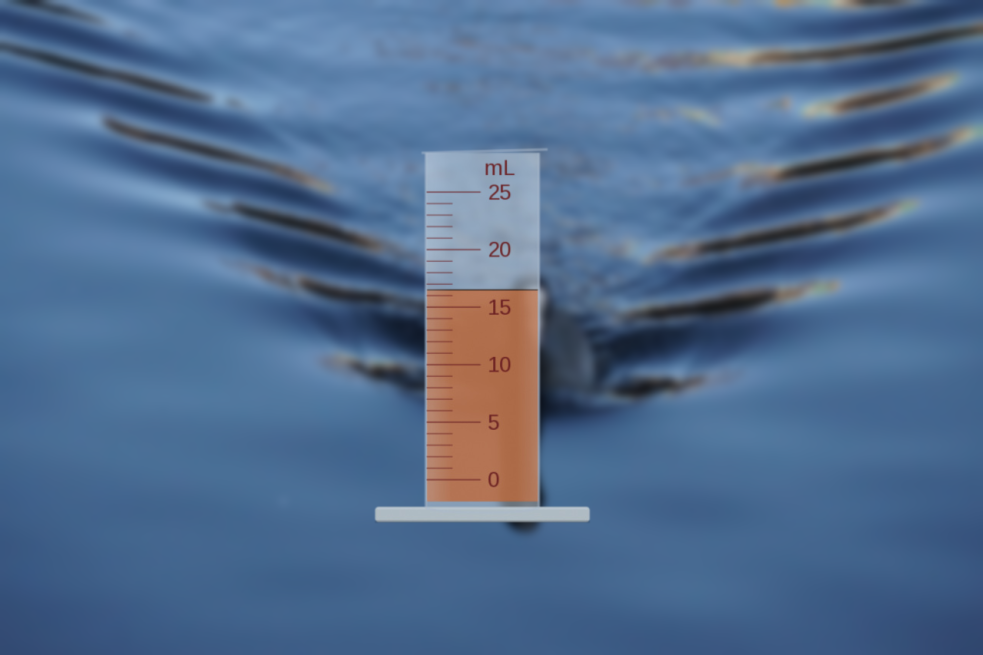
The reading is 16.5 mL
